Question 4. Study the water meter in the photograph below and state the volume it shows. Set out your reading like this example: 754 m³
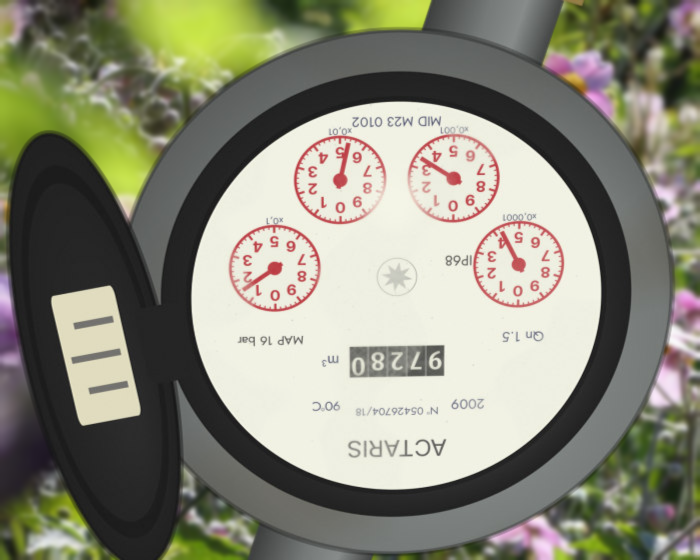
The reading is 97280.1534 m³
